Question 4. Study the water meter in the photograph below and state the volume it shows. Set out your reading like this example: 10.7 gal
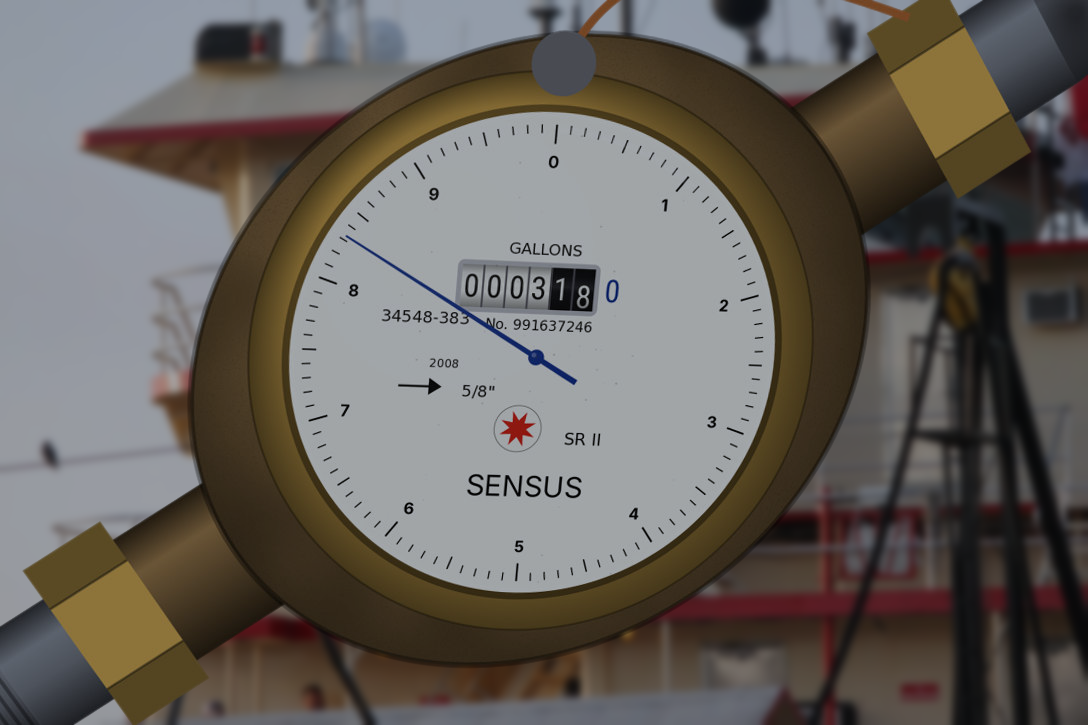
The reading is 3178.3 gal
